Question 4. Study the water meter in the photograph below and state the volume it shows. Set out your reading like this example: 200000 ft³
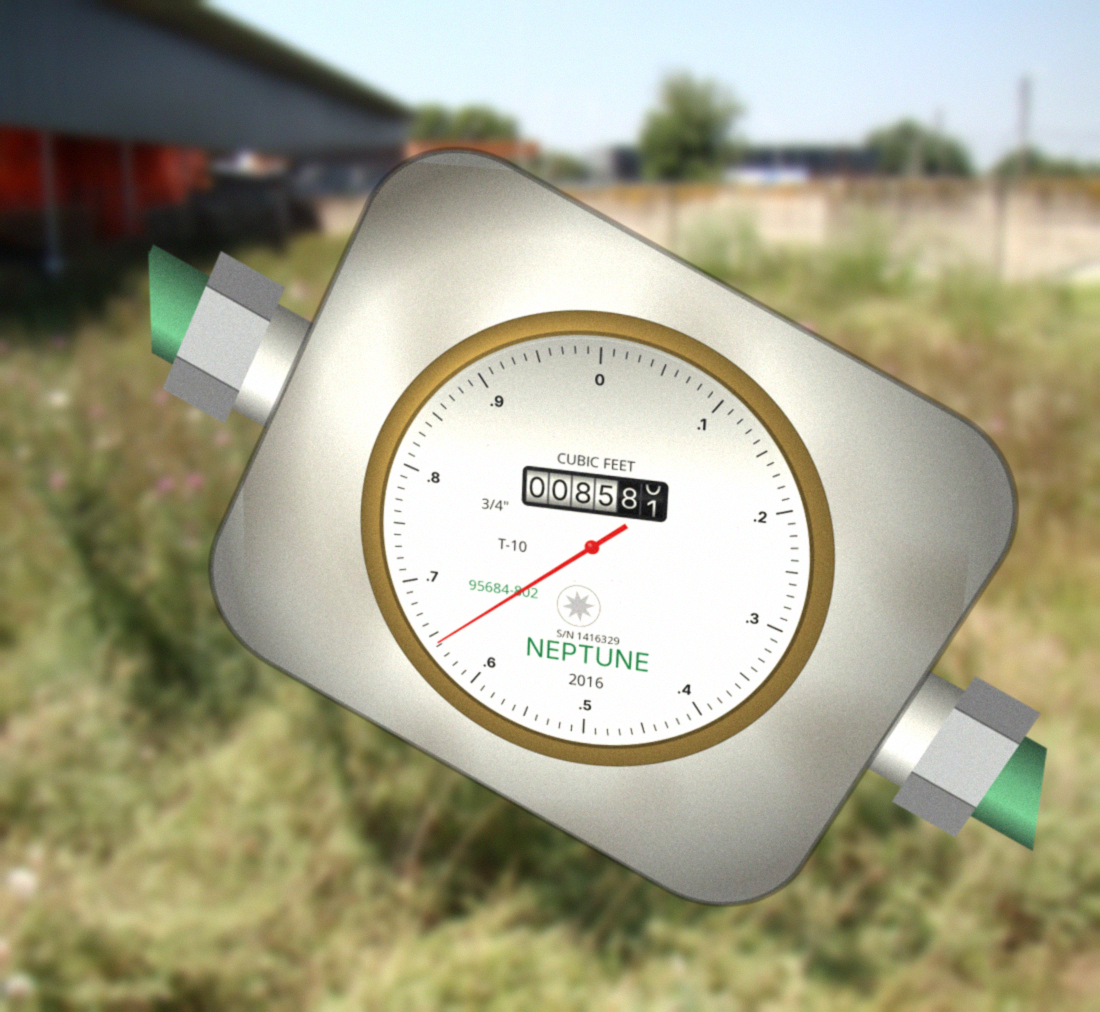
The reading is 8580.64 ft³
